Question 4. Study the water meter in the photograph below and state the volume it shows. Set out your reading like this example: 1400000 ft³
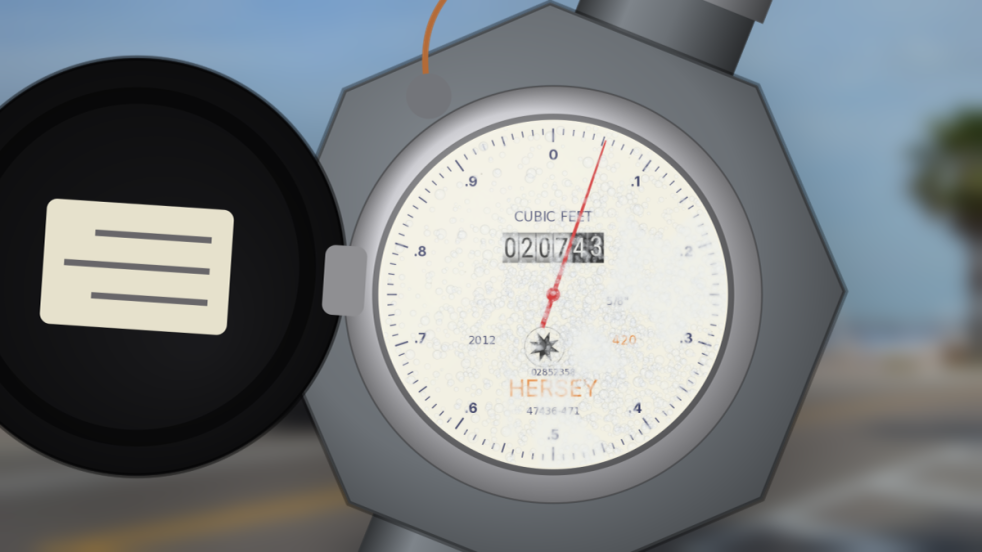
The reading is 20743.05 ft³
